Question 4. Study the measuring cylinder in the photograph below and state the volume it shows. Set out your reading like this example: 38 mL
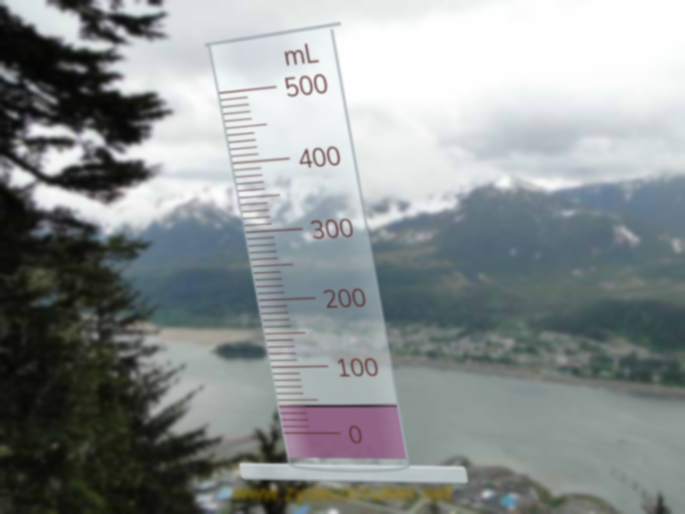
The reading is 40 mL
